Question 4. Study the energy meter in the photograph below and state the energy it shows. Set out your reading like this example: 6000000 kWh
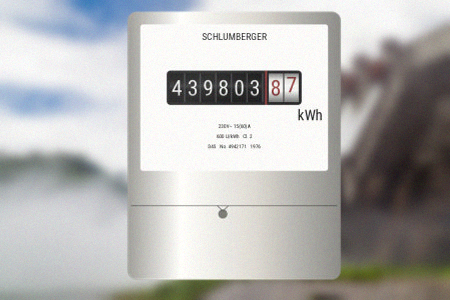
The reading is 439803.87 kWh
